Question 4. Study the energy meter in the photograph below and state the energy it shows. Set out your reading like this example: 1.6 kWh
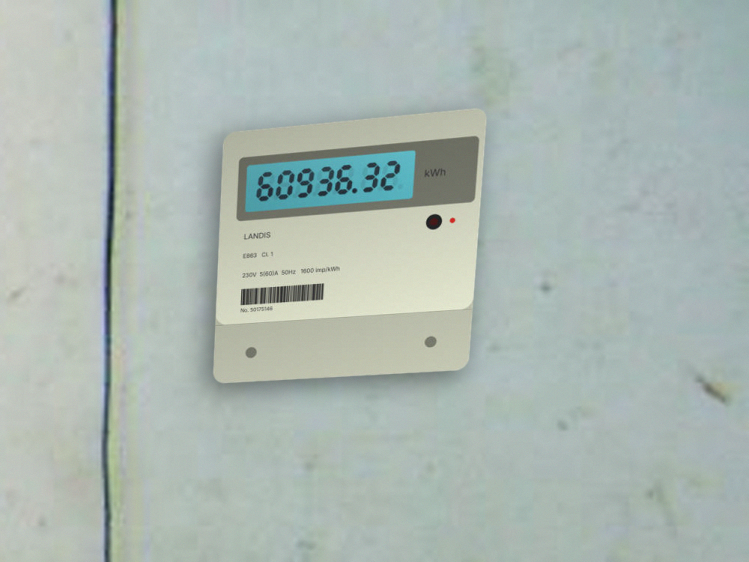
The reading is 60936.32 kWh
